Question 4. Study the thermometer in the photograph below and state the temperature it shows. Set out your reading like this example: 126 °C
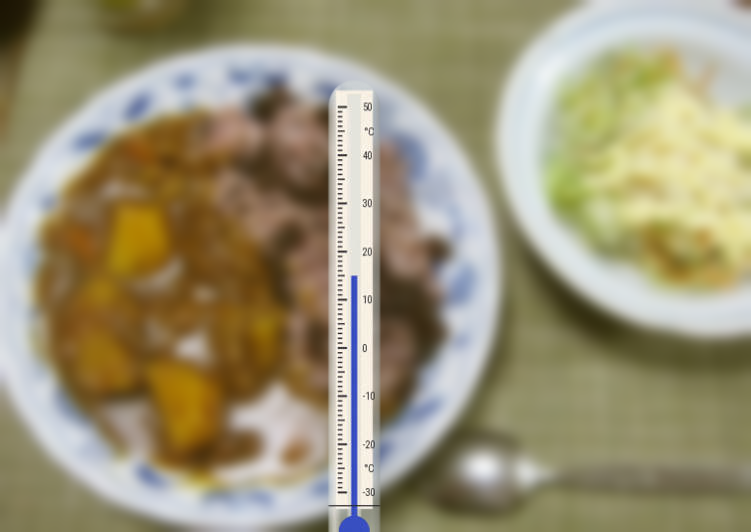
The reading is 15 °C
